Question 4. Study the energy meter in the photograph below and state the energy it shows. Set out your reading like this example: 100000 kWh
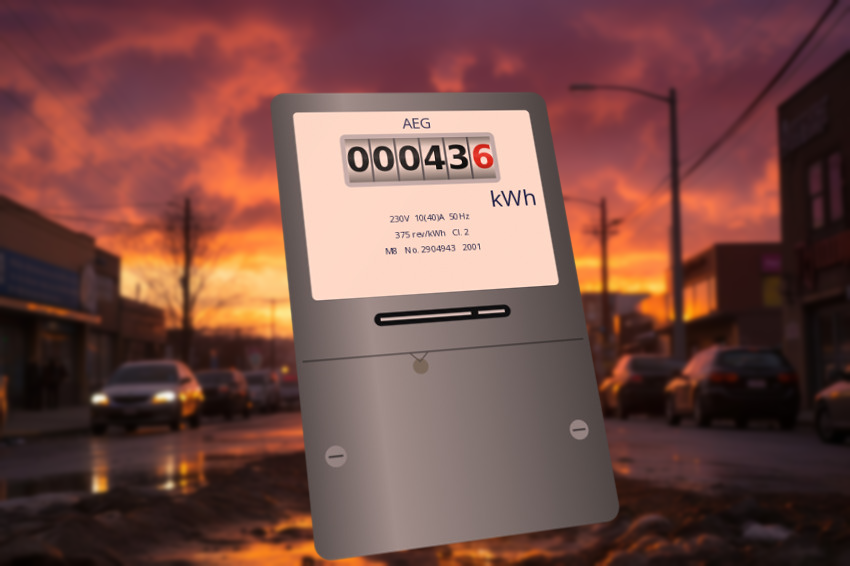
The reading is 43.6 kWh
